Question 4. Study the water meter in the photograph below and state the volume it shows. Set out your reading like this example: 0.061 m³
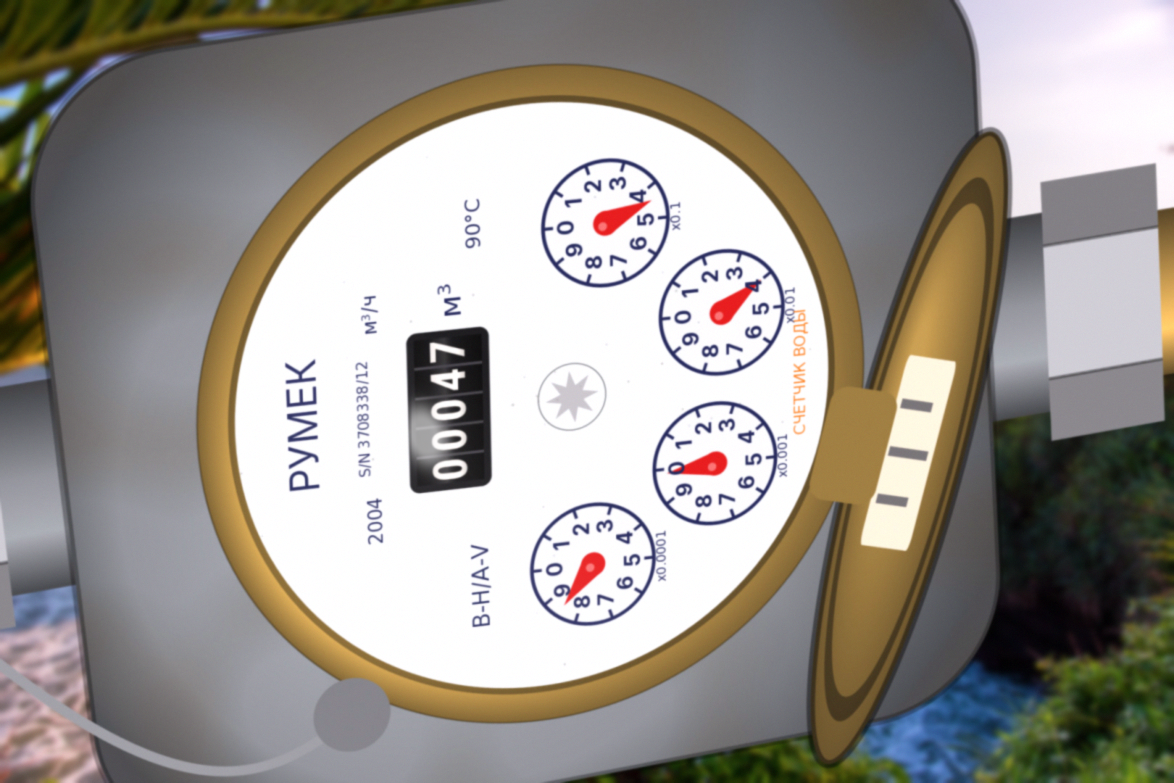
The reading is 47.4398 m³
